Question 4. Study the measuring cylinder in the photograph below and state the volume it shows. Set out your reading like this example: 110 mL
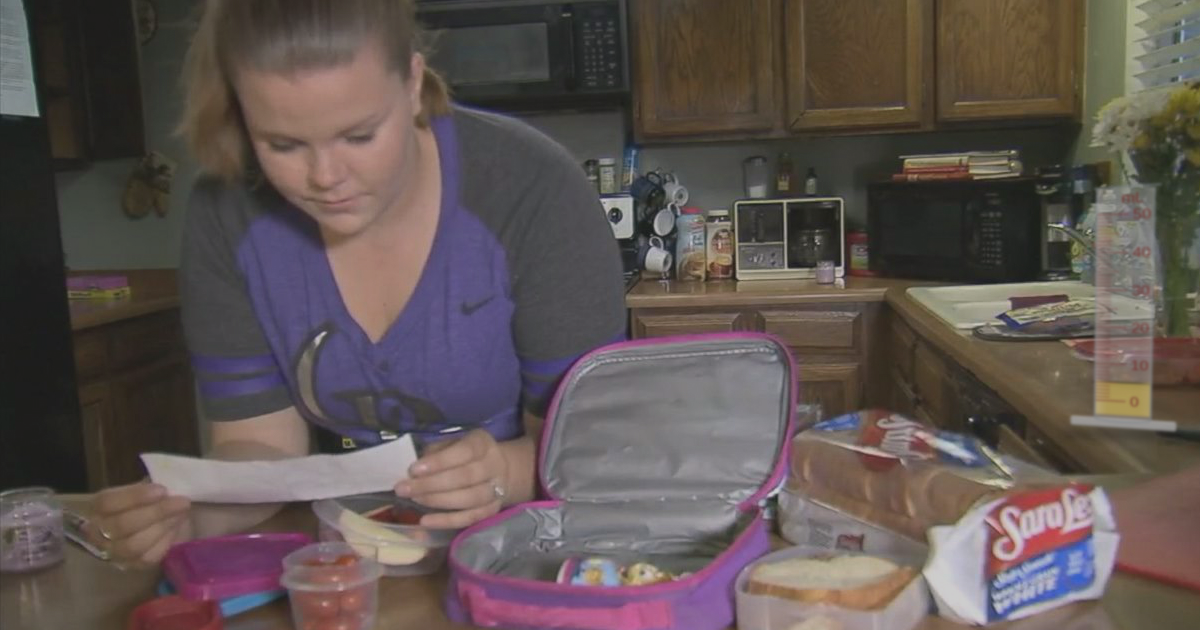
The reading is 5 mL
